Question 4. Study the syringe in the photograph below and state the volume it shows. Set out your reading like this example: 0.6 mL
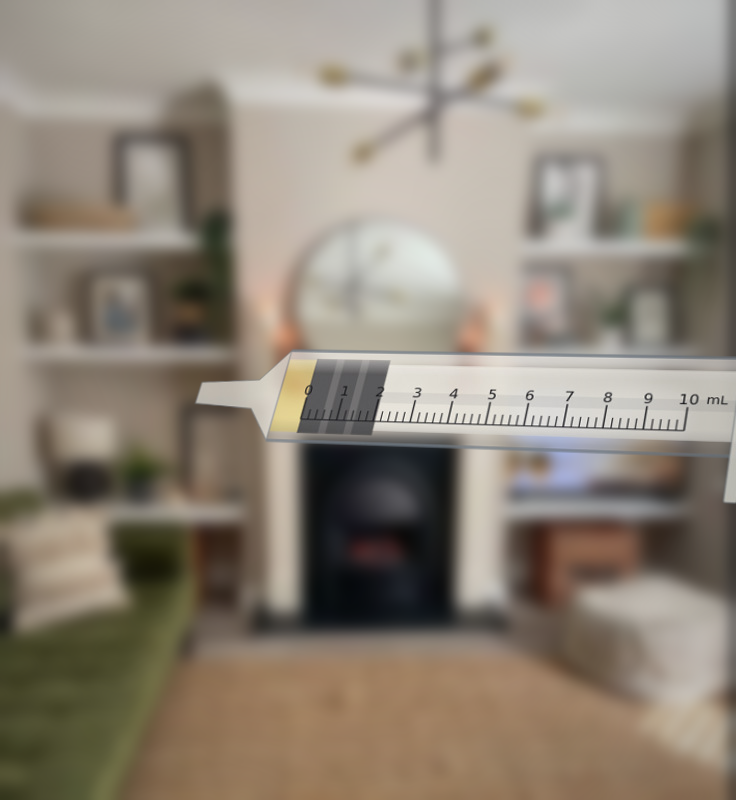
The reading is 0 mL
